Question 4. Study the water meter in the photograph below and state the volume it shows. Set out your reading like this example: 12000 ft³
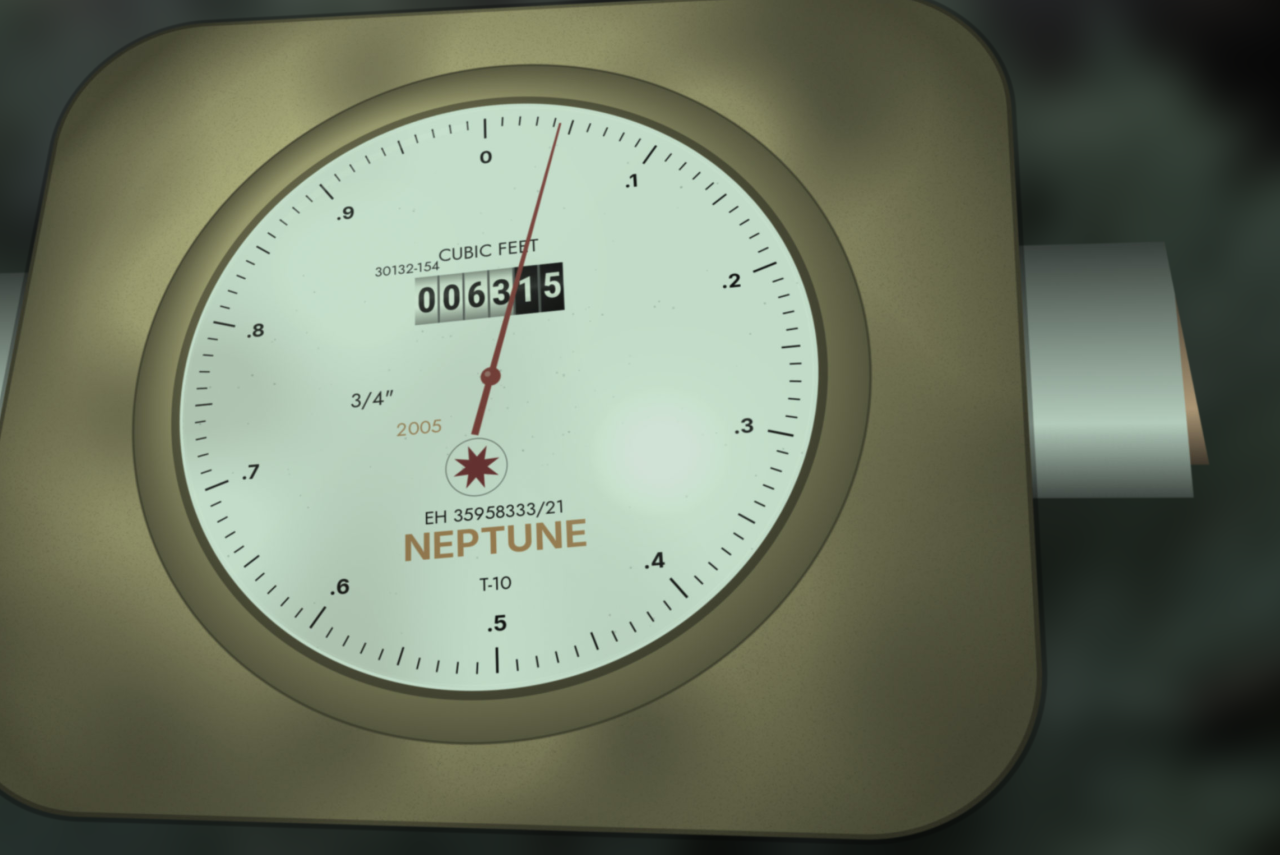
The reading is 6315.04 ft³
